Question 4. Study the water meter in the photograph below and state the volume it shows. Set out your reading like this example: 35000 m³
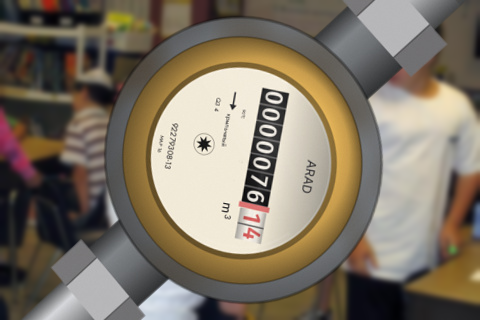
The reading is 76.14 m³
